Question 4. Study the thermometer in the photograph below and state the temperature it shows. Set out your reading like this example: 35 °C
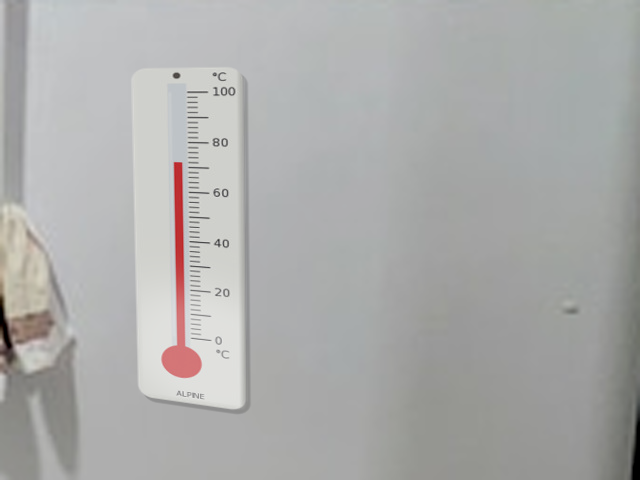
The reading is 72 °C
